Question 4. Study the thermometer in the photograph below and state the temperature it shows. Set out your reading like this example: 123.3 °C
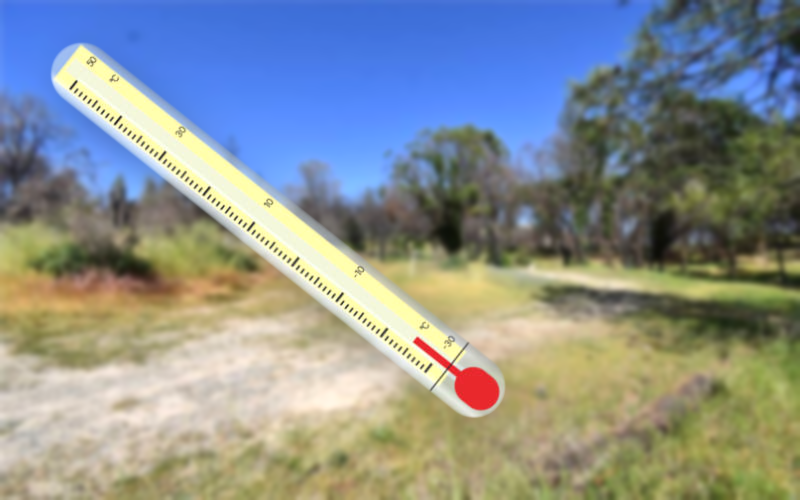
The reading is -25 °C
